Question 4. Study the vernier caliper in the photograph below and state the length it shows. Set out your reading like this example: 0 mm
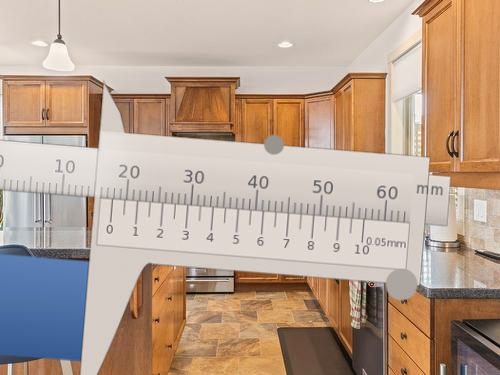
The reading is 17.8 mm
